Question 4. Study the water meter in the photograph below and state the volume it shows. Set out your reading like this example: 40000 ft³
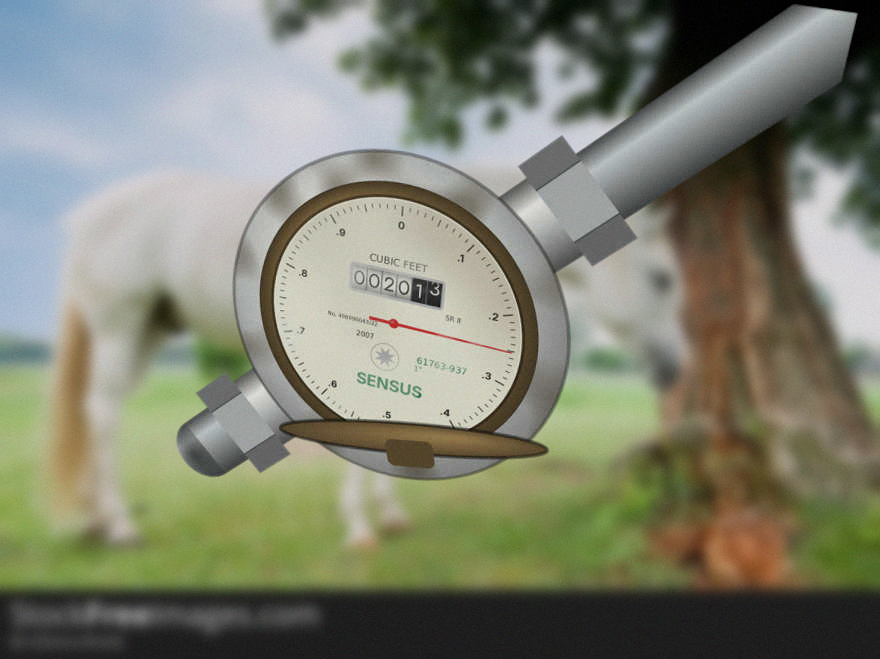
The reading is 2013.25 ft³
